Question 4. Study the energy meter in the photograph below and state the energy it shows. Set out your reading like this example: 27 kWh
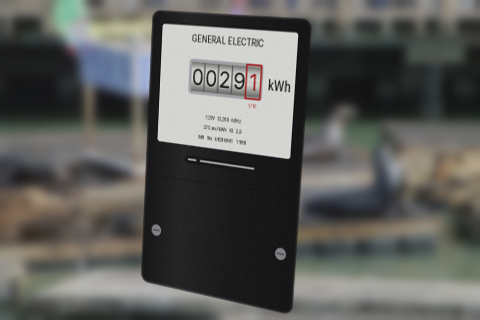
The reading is 29.1 kWh
